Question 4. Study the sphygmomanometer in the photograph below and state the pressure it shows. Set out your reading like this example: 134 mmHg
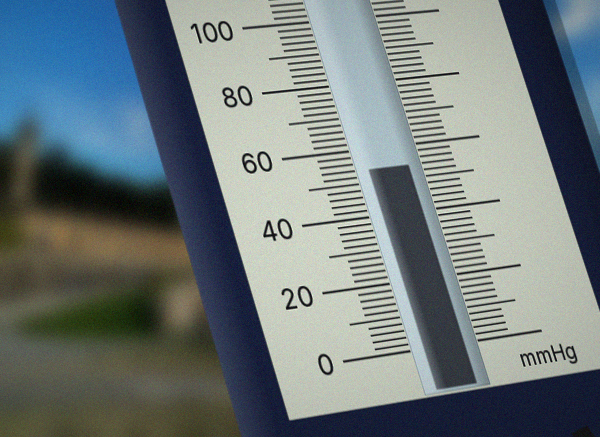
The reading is 54 mmHg
